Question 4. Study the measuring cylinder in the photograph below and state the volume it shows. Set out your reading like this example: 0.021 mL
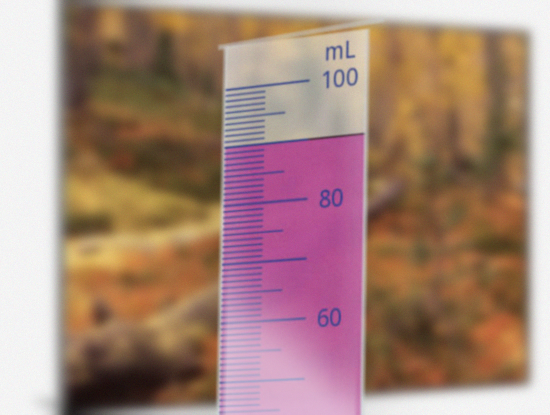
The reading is 90 mL
